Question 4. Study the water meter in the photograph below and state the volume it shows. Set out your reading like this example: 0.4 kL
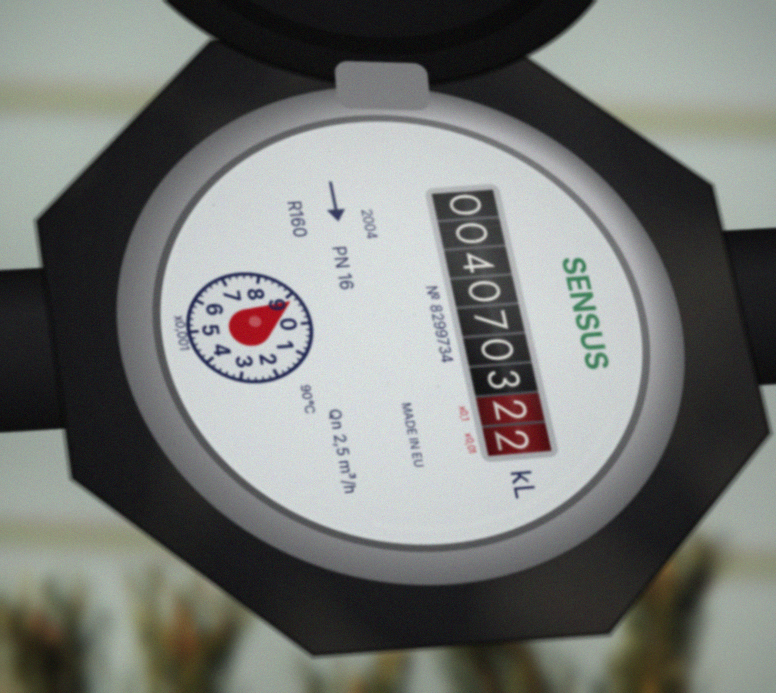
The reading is 40703.219 kL
